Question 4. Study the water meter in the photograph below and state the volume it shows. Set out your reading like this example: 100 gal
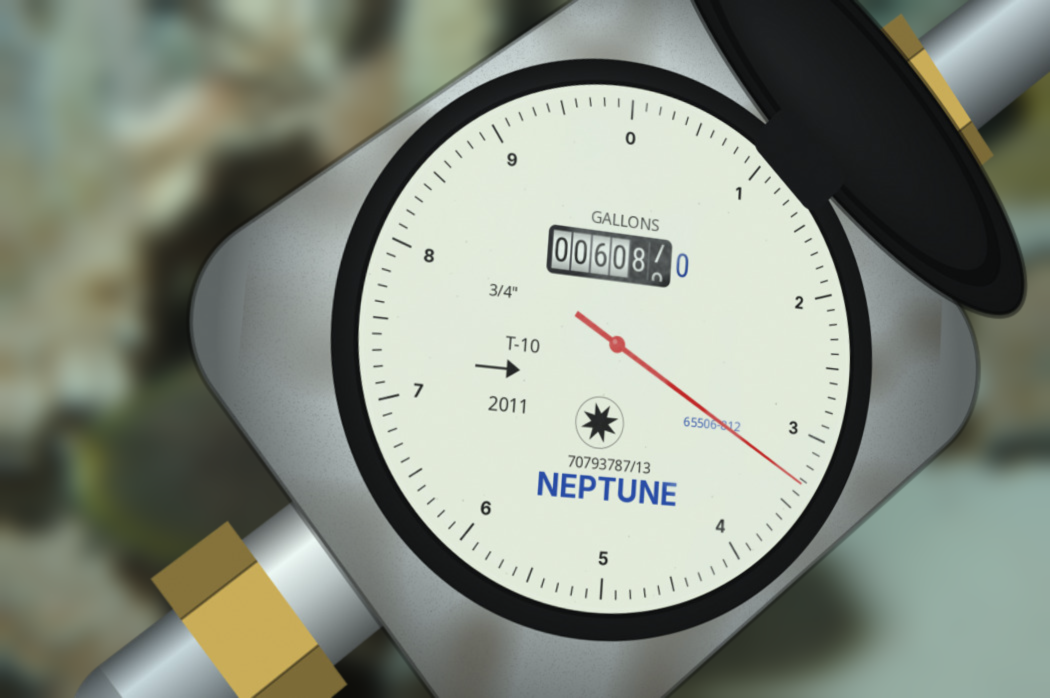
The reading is 60873.3 gal
